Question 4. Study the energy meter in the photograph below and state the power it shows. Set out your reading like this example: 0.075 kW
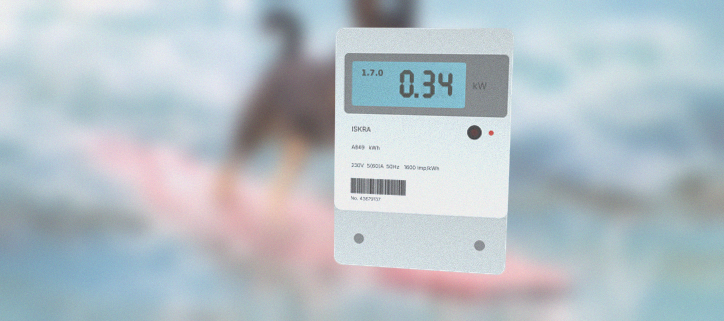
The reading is 0.34 kW
